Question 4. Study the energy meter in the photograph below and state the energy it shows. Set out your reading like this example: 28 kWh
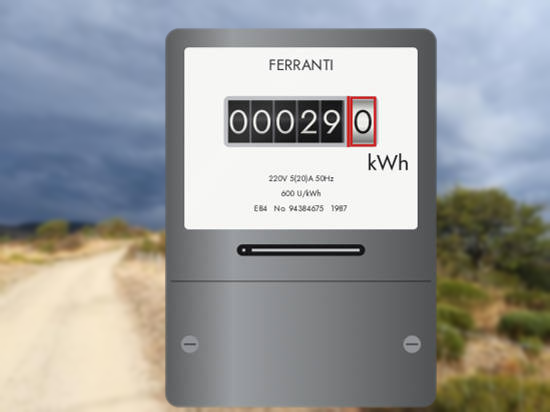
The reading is 29.0 kWh
